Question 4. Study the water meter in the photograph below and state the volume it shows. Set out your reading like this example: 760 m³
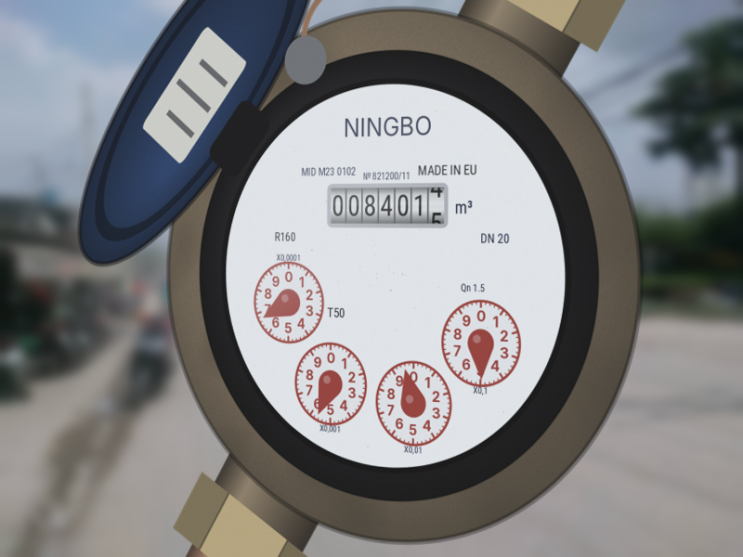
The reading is 84014.4956 m³
